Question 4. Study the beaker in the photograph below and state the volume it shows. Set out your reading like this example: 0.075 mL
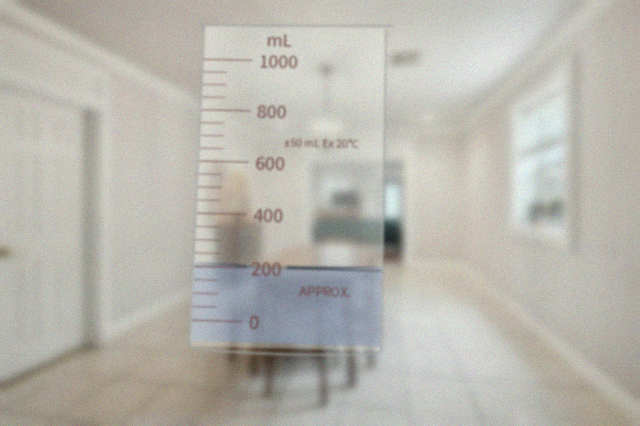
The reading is 200 mL
